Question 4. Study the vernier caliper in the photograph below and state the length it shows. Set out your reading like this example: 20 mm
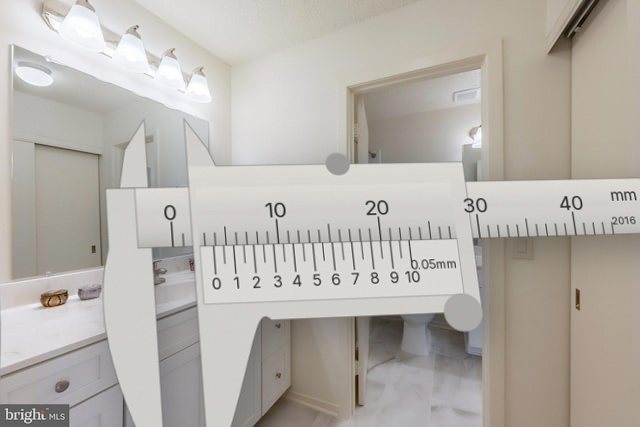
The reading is 3.8 mm
